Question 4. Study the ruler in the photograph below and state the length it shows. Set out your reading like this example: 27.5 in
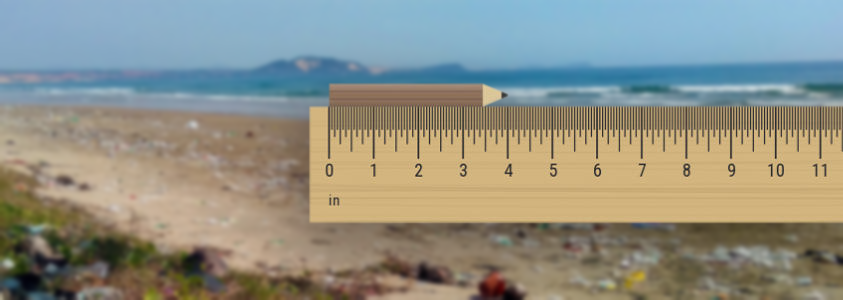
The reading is 4 in
